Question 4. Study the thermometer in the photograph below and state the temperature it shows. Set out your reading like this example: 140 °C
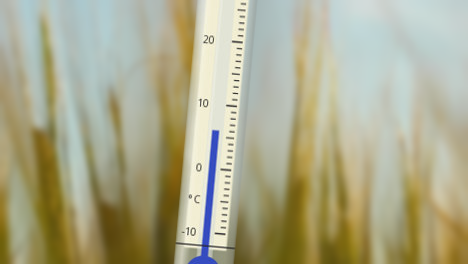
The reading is 6 °C
